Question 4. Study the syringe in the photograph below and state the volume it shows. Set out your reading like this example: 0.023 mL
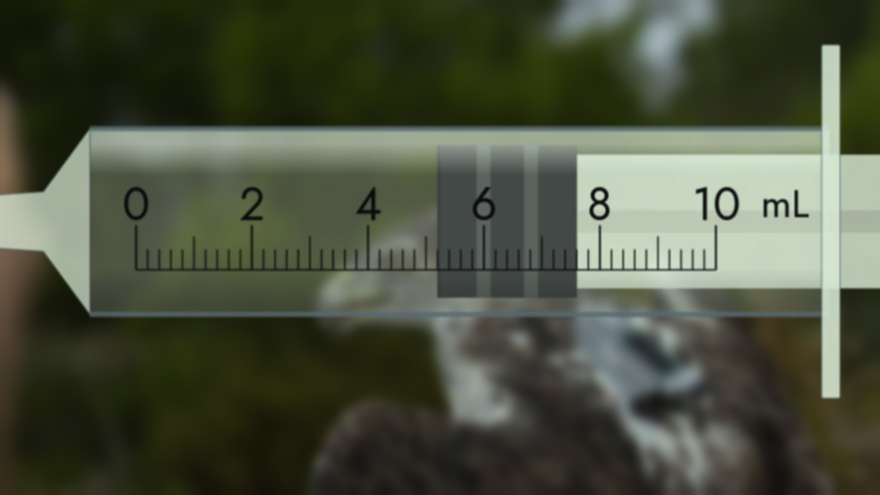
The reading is 5.2 mL
